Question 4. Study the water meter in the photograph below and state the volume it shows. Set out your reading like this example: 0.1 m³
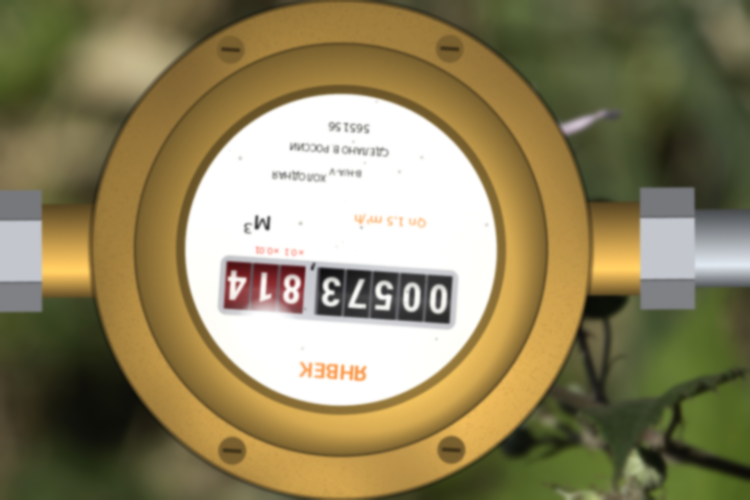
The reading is 573.814 m³
